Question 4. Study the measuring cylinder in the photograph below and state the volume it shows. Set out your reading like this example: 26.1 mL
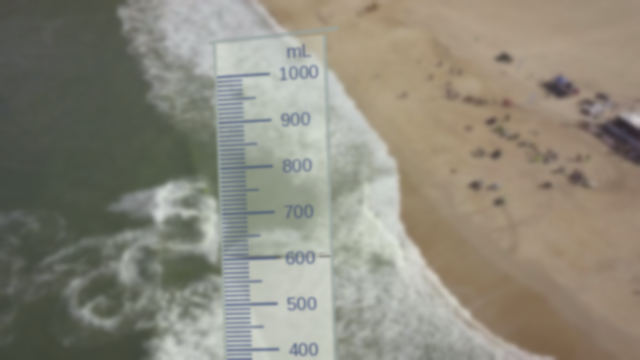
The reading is 600 mL
